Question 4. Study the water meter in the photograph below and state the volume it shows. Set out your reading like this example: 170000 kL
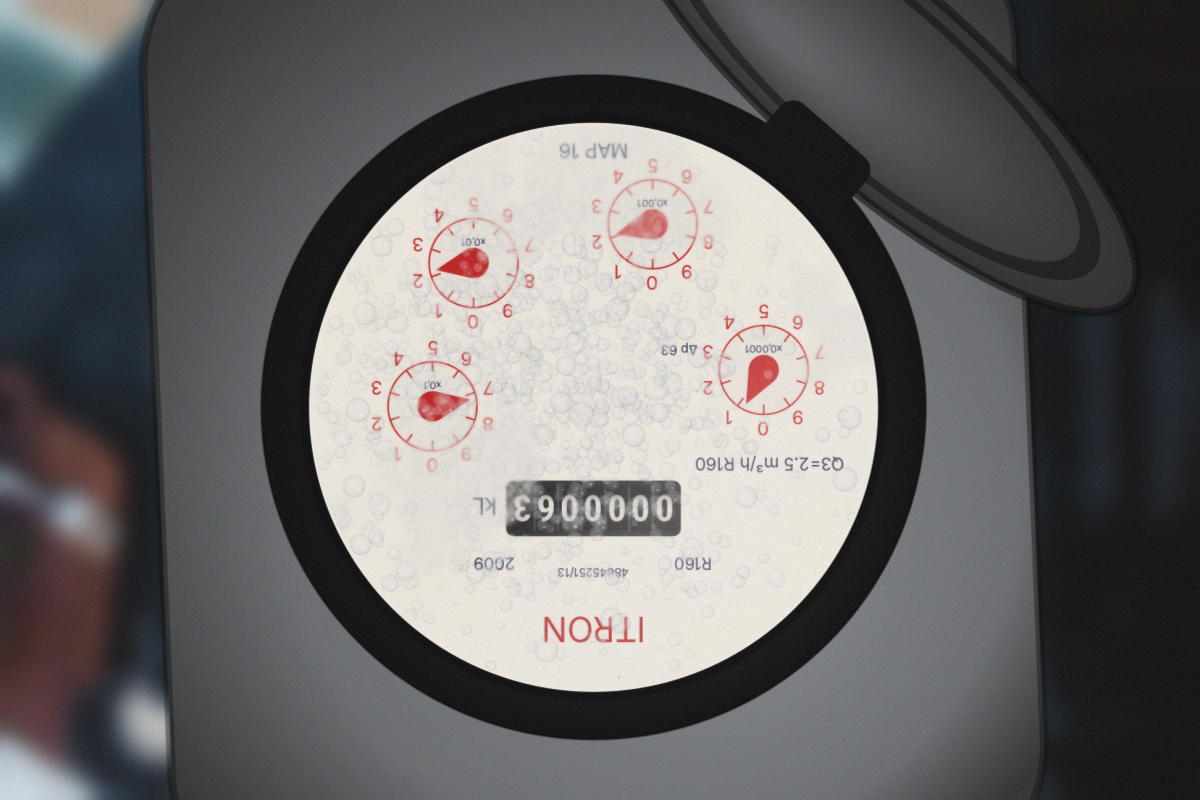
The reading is 63.7220 kL
